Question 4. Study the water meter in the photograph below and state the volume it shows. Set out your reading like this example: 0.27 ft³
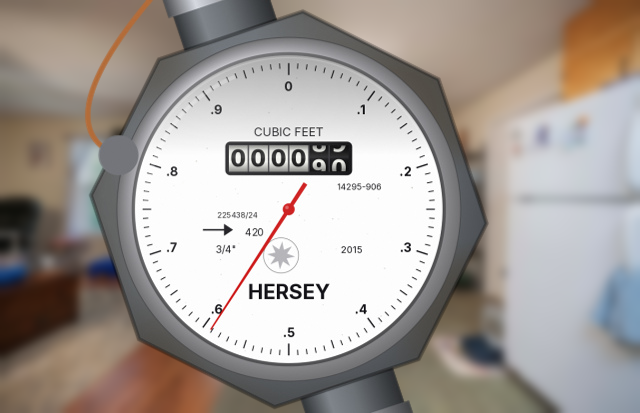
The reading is 89.59 ft³
